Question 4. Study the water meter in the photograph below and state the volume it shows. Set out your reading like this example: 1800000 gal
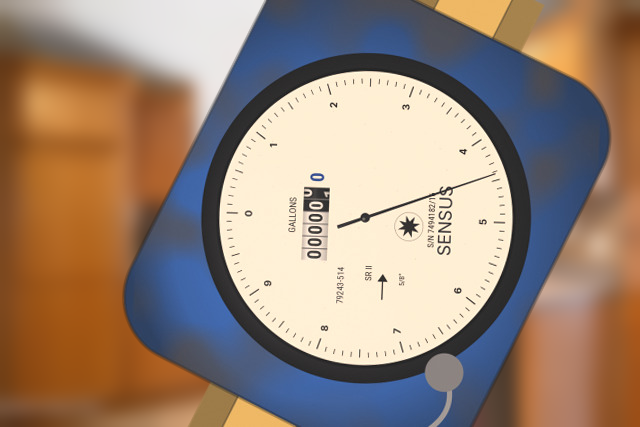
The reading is 4.4 gal
